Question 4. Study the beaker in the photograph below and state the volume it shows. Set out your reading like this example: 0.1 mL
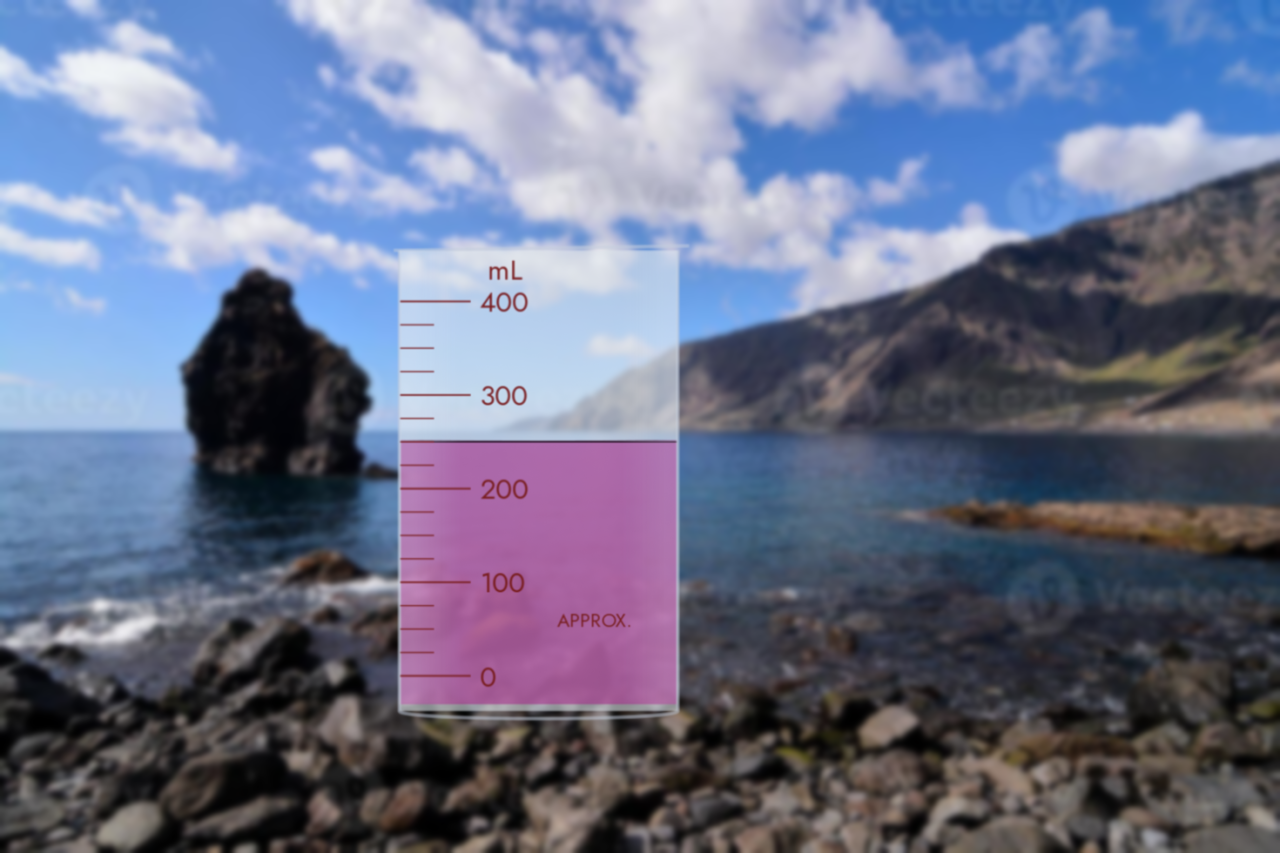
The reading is 250 mL
